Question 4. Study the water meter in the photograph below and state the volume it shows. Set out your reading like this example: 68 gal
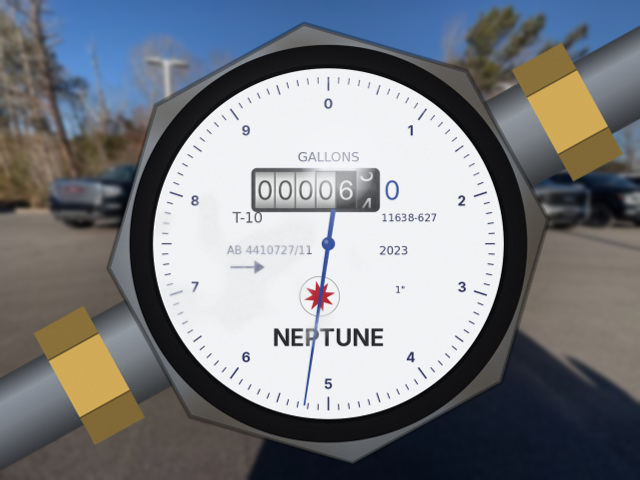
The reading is 635.2 gal
